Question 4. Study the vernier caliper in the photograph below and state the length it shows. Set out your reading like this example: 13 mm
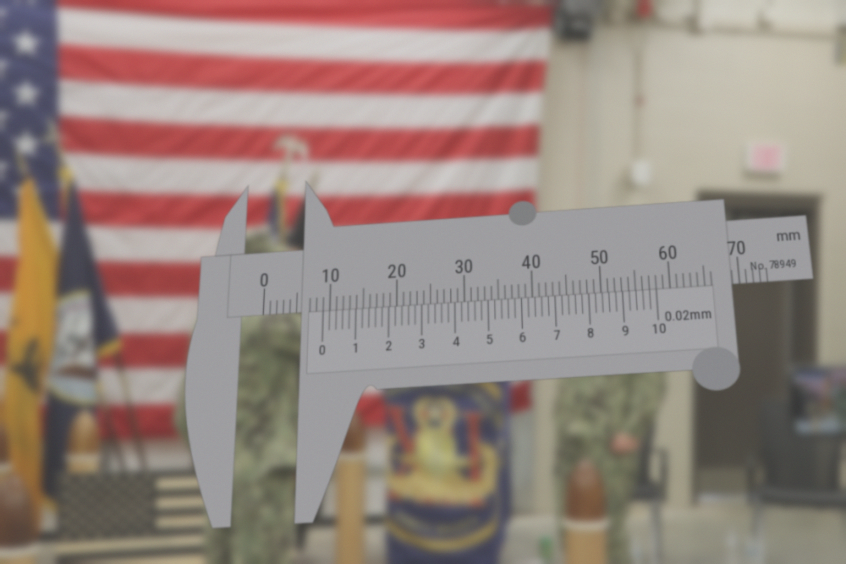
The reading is 9.0 mm
